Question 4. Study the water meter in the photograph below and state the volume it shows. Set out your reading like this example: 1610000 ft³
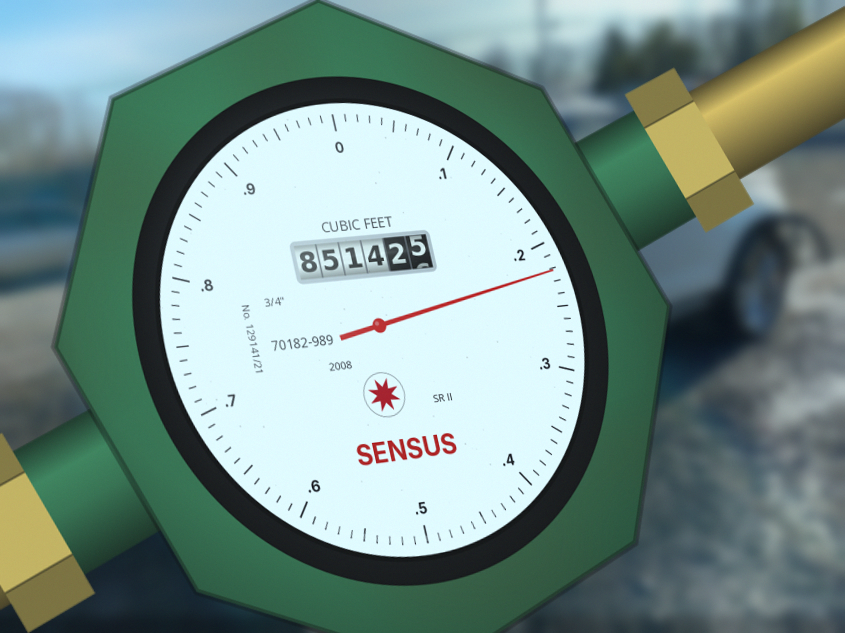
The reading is 851425.22 ft³
